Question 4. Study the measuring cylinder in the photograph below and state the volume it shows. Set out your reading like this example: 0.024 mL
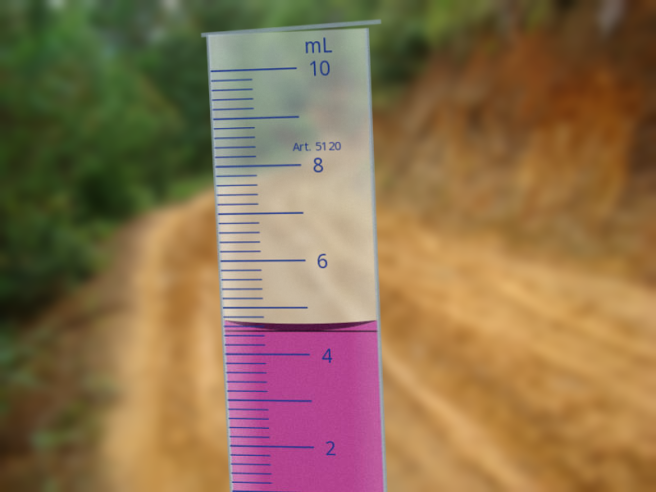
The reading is 4.5 mL
